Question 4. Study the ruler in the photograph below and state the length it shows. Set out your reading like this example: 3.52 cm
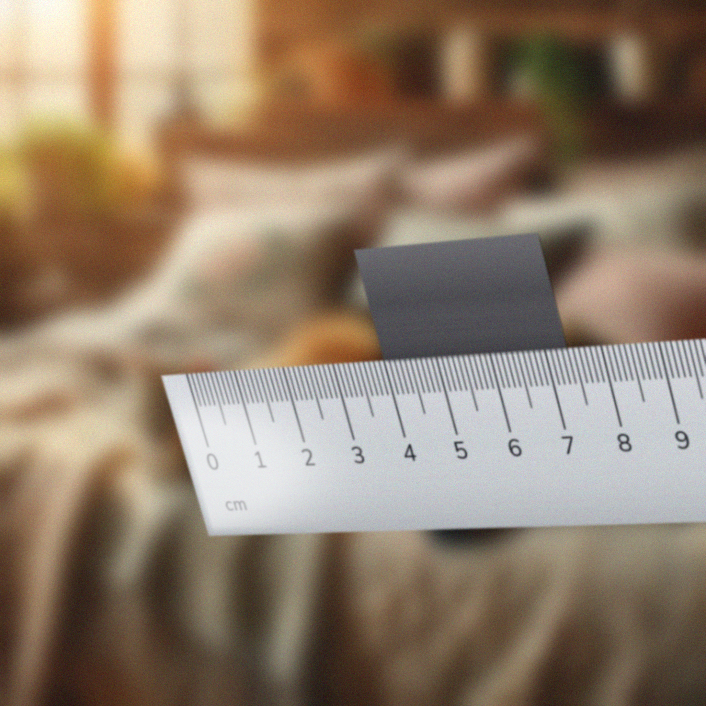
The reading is 3.4 cm
